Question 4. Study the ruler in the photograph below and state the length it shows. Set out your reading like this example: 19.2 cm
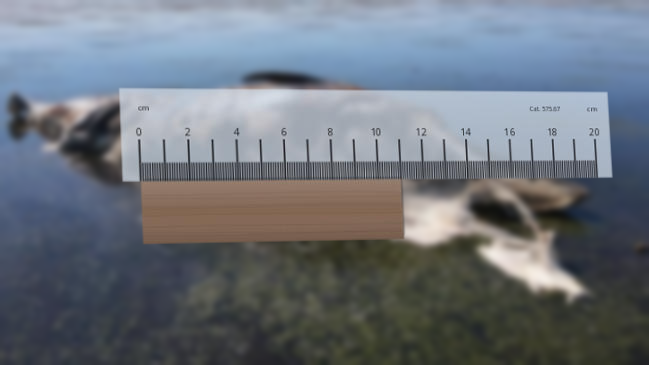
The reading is 11 cm
